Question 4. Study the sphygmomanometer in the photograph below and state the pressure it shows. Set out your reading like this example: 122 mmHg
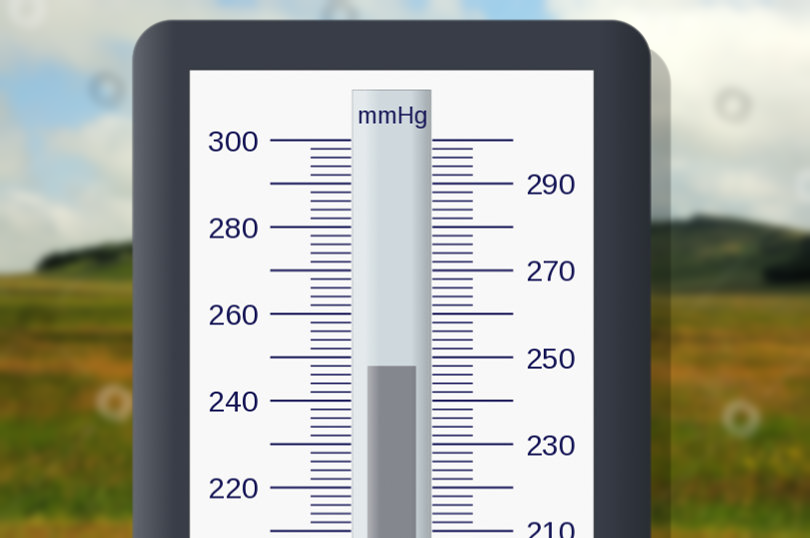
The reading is 248 mmHg
